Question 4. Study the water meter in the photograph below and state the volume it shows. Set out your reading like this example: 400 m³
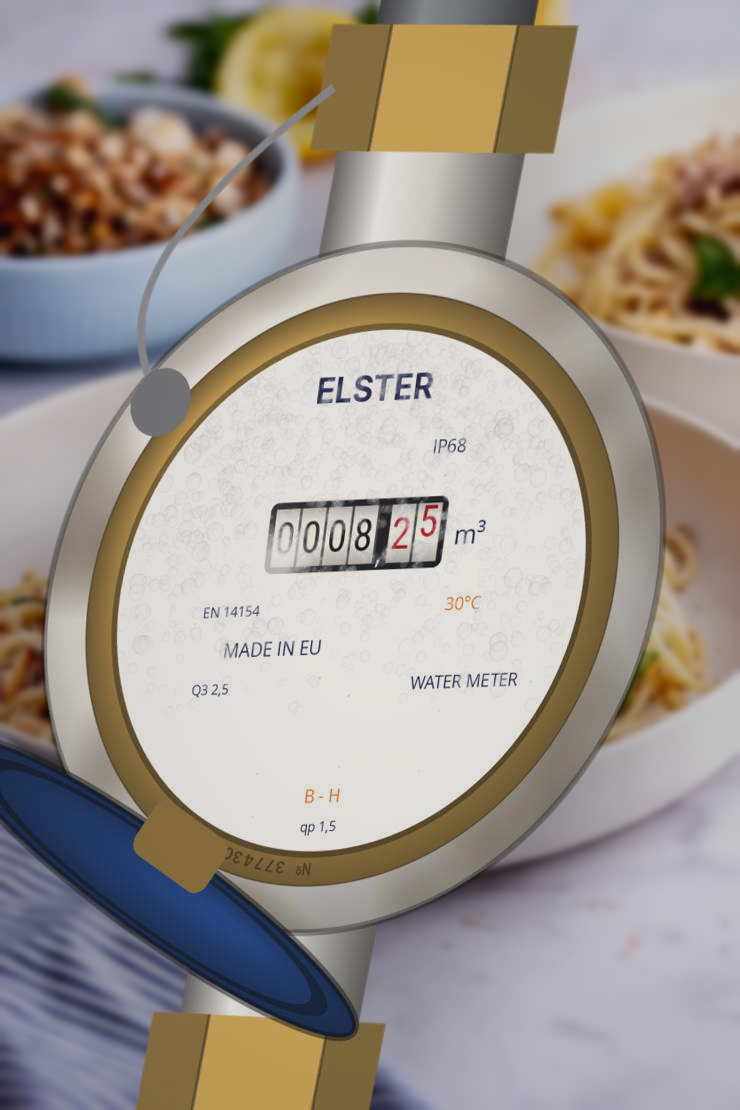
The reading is 8.25 m³
